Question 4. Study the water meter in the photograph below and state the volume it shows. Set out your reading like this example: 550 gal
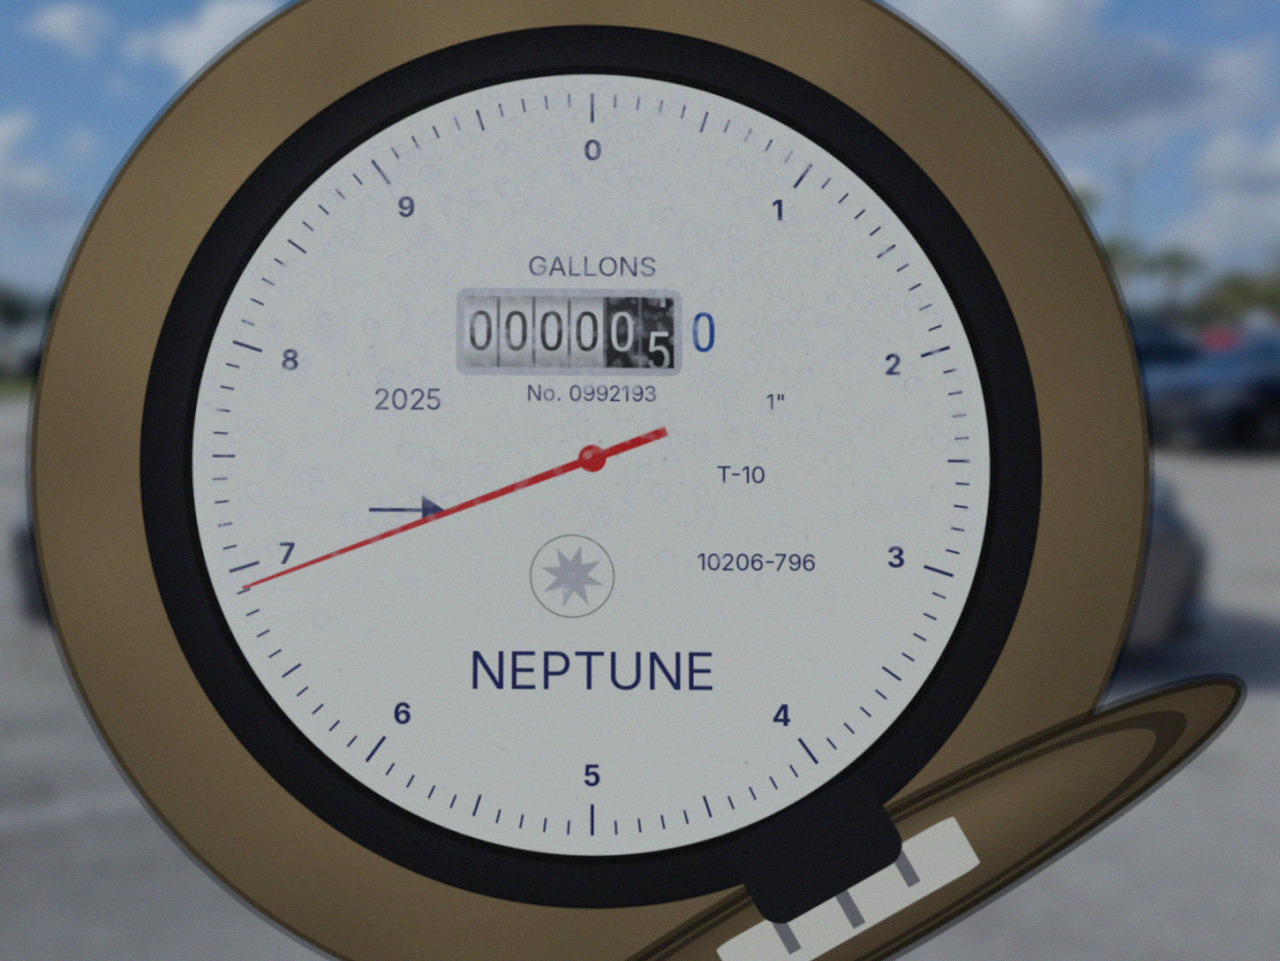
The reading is 46.9 gal
